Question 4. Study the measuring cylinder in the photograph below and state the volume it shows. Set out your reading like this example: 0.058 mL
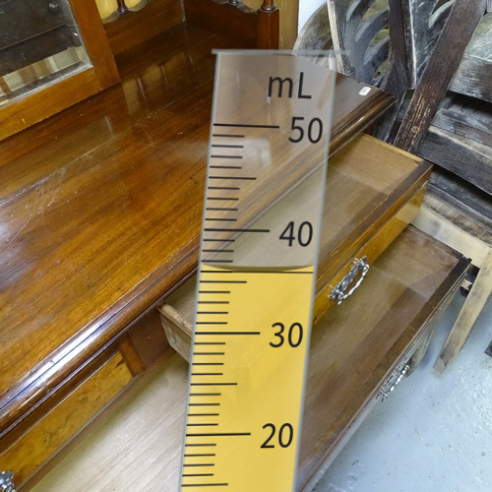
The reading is 36 mL
